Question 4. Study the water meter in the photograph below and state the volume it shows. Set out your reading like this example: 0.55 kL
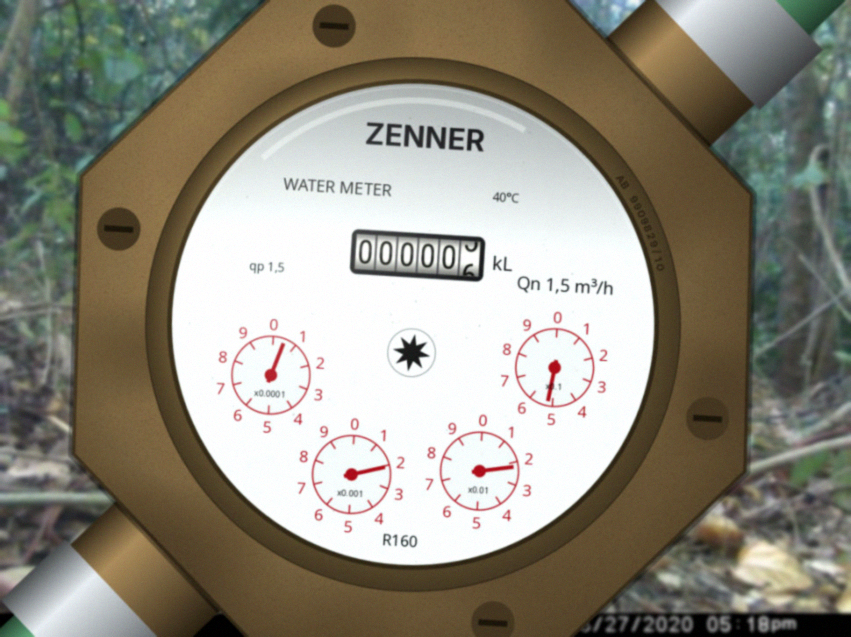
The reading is 5.5220 kL
